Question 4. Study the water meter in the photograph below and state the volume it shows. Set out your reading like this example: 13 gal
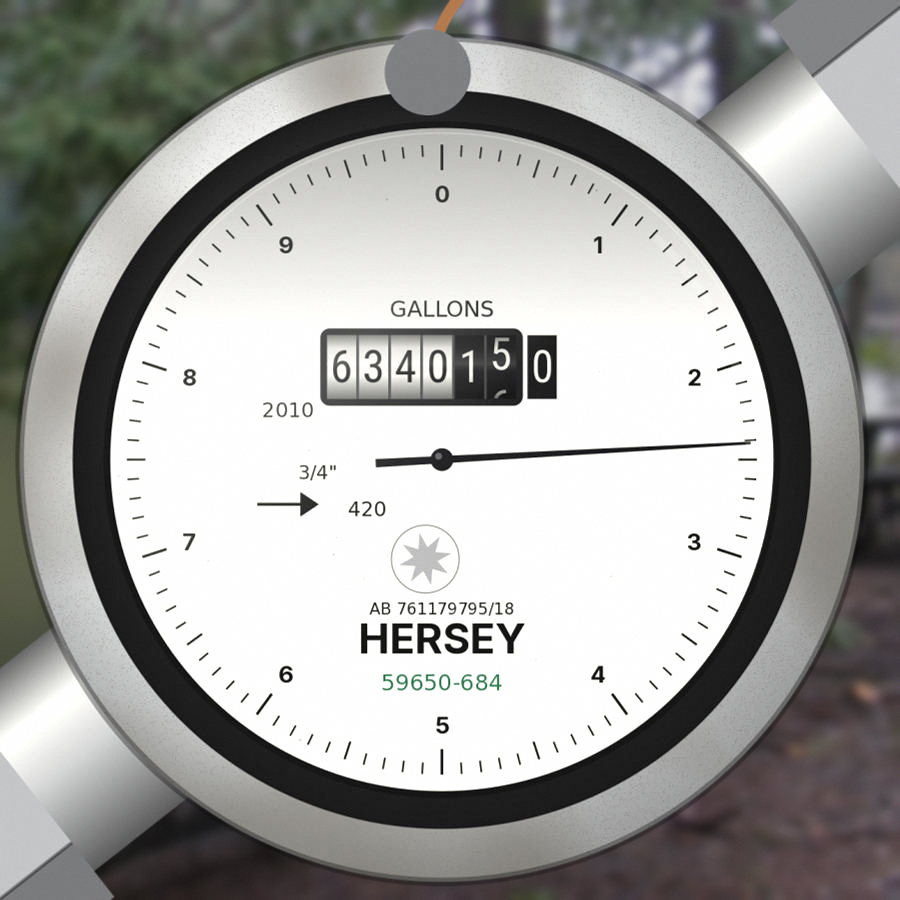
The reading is 6340152.4 gal
